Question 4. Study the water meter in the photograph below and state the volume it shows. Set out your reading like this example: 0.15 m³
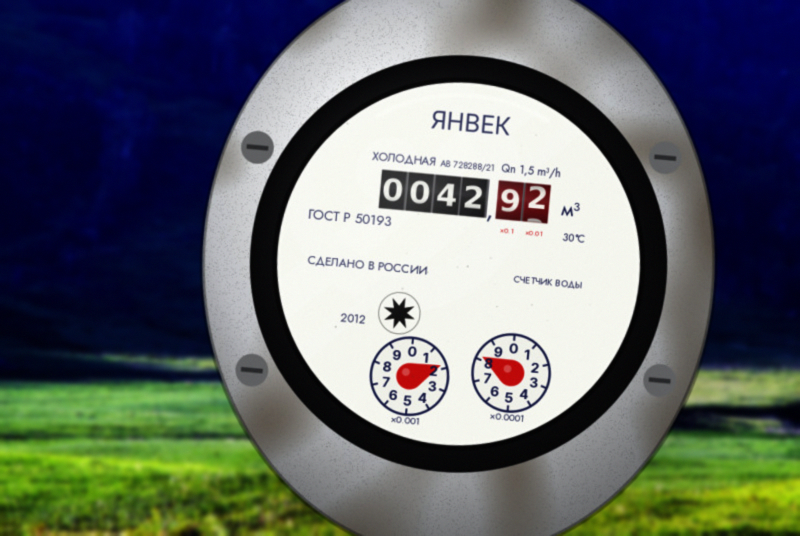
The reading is 42.9218 m³
